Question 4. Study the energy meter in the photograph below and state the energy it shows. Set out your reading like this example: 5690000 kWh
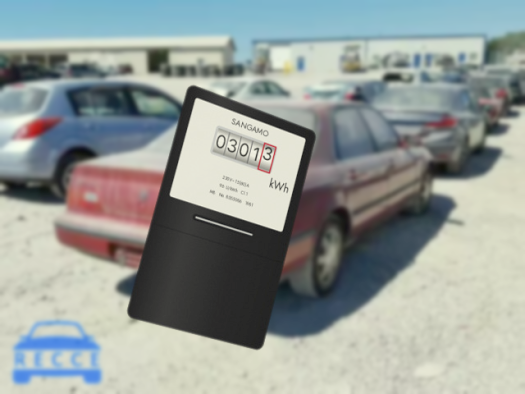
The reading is 301.3 kWh
